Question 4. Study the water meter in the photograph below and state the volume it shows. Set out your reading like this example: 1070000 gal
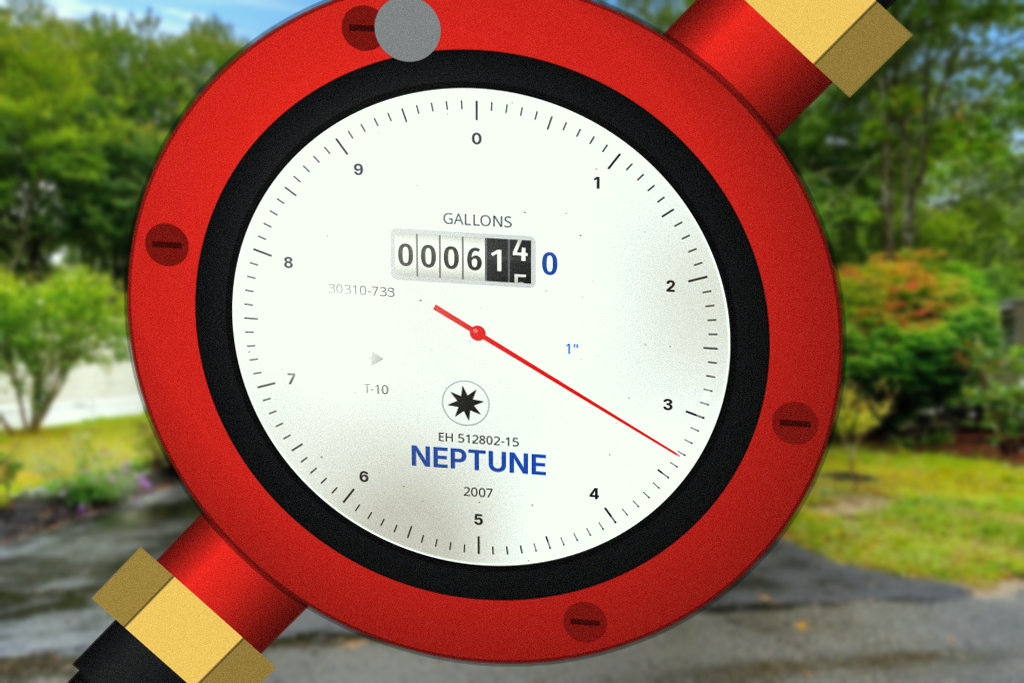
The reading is 6143.3 gal
